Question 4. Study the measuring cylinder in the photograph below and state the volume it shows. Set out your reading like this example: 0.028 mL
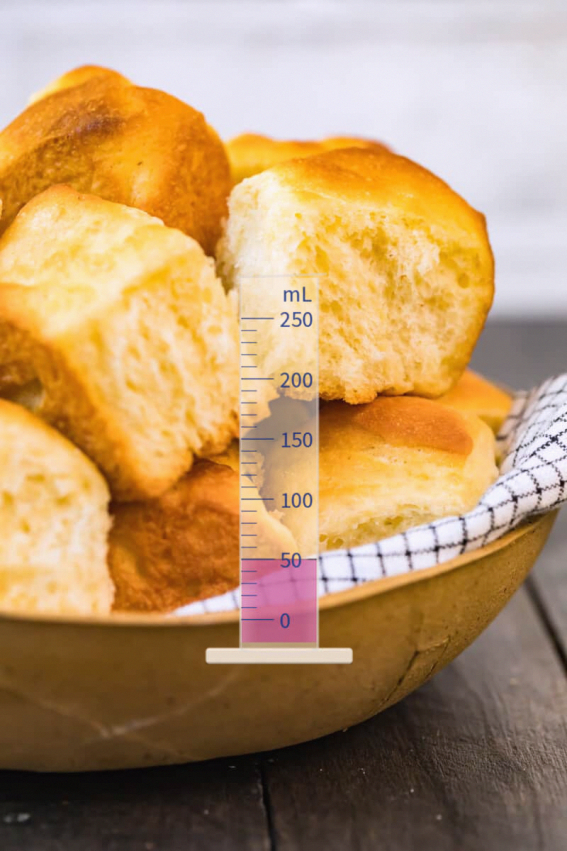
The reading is 50 mL
